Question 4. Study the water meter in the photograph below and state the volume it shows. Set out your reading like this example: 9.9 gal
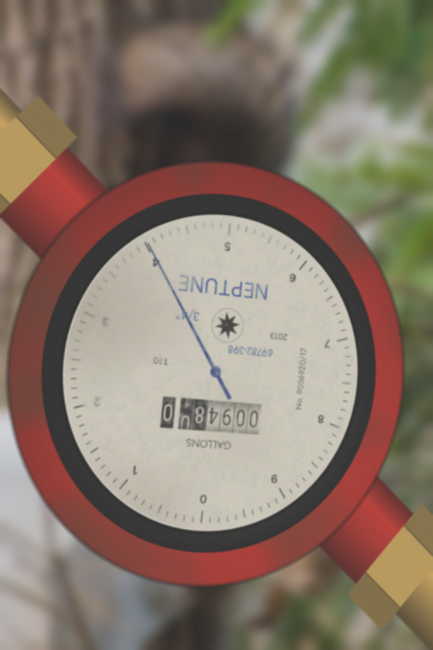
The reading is 94804.0 gal
